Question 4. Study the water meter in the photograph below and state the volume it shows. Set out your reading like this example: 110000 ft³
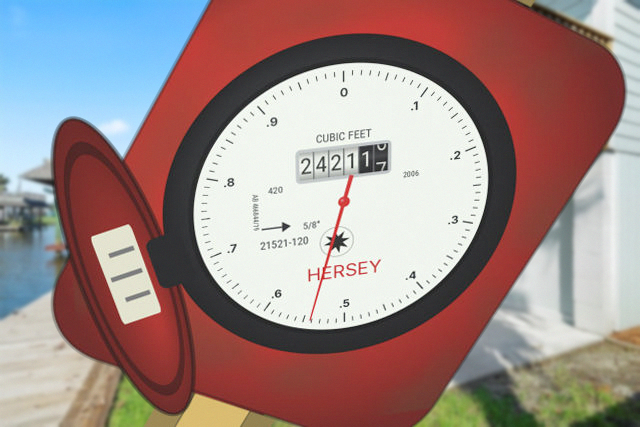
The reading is 242116.54 ft³
